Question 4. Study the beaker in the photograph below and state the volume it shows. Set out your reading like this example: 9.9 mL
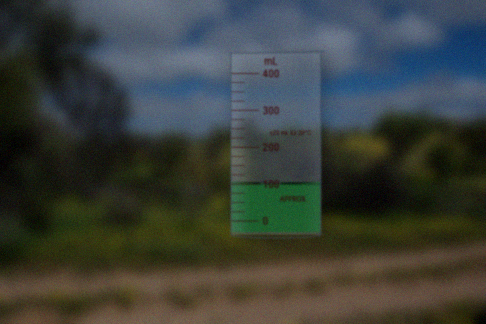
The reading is 100 mL
